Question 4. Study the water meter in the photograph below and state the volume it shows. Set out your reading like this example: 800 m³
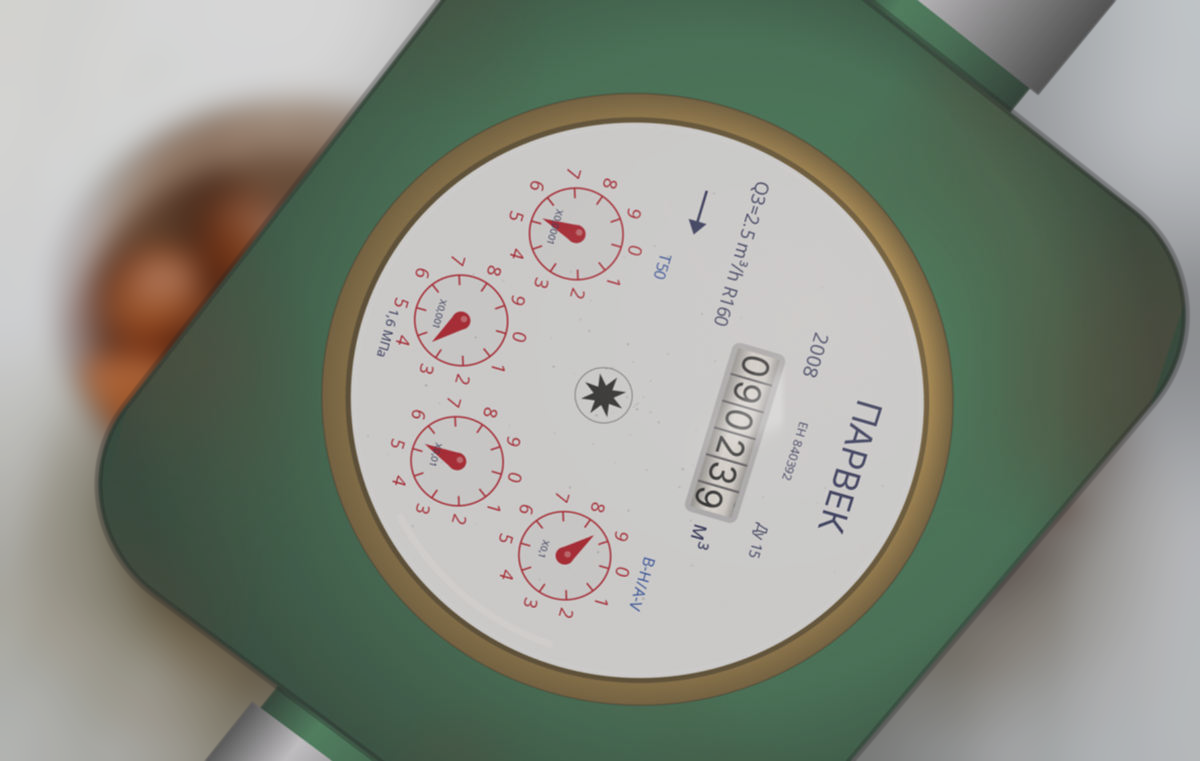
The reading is 90238.8535 m³
